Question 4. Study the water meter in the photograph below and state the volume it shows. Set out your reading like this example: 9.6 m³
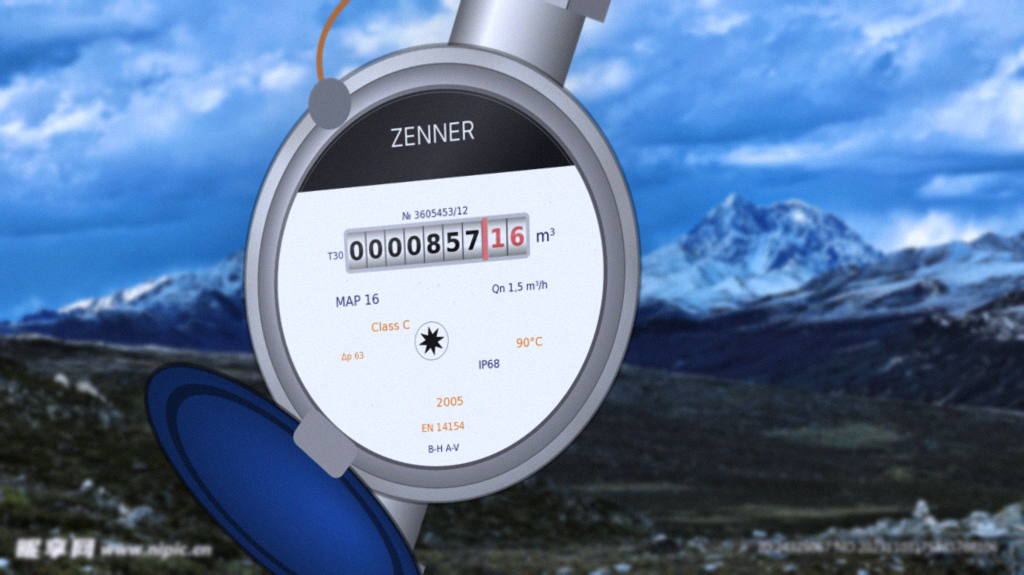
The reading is 857.16 m³
